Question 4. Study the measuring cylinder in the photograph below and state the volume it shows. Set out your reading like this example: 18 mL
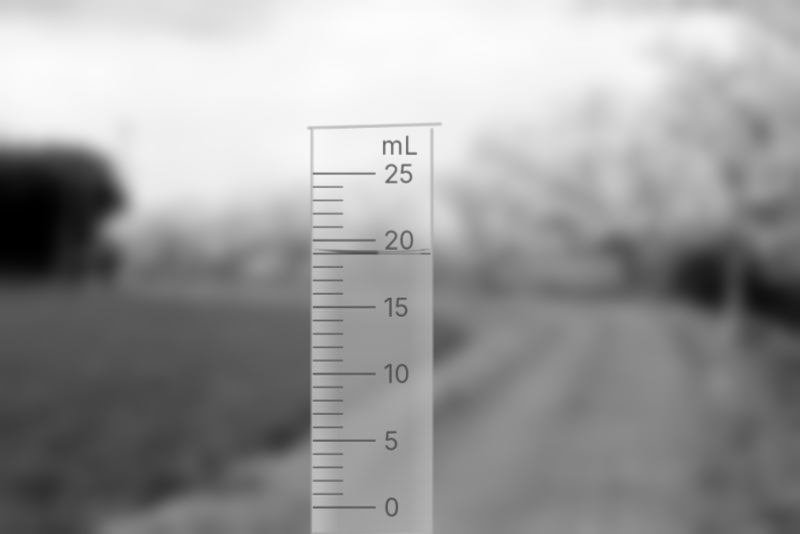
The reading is 19 mL
